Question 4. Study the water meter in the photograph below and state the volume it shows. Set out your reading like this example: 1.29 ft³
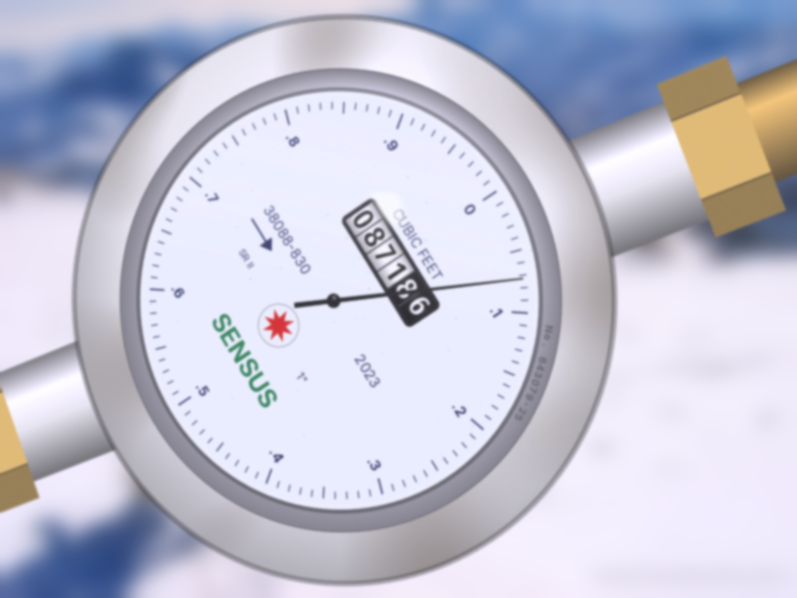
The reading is 87186.07 ft³
